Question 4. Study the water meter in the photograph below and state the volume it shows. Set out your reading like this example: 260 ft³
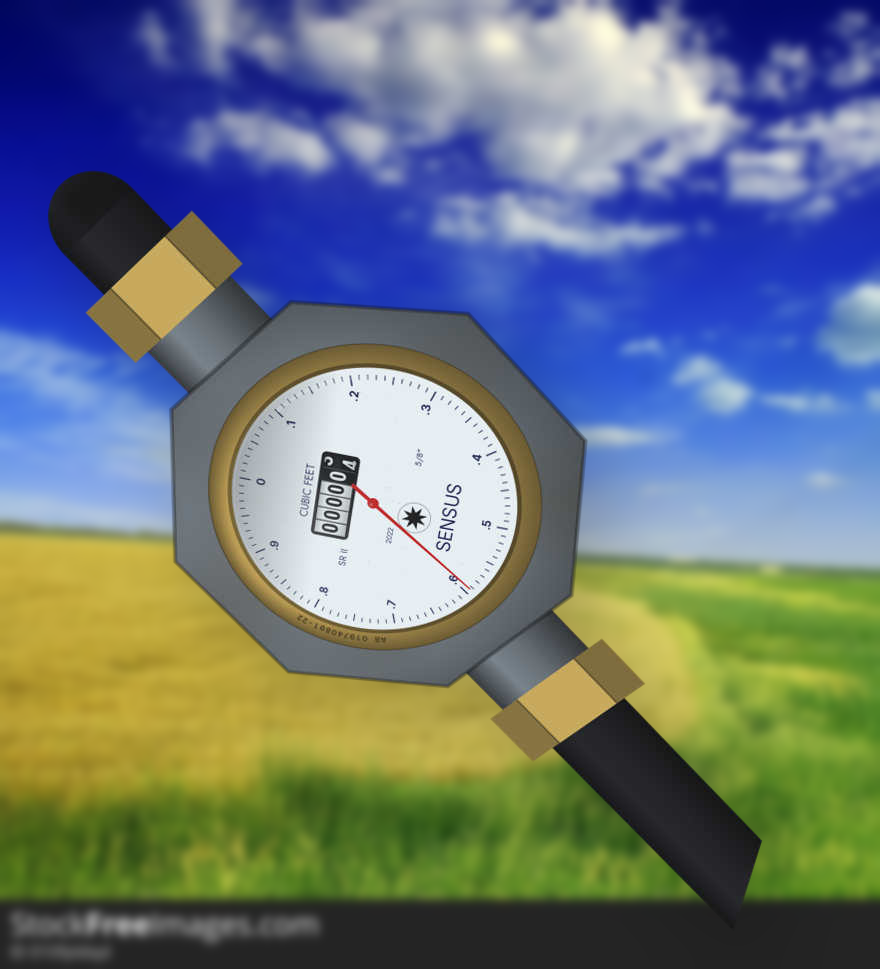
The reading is 3.59 ft³
